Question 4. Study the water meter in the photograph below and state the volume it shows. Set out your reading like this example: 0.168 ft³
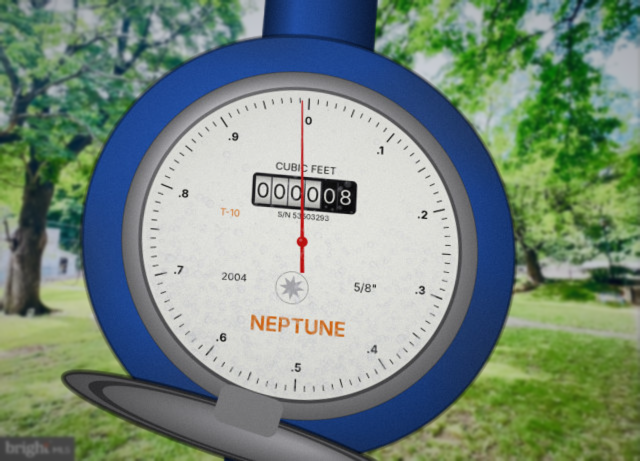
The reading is 7.99 ft³
